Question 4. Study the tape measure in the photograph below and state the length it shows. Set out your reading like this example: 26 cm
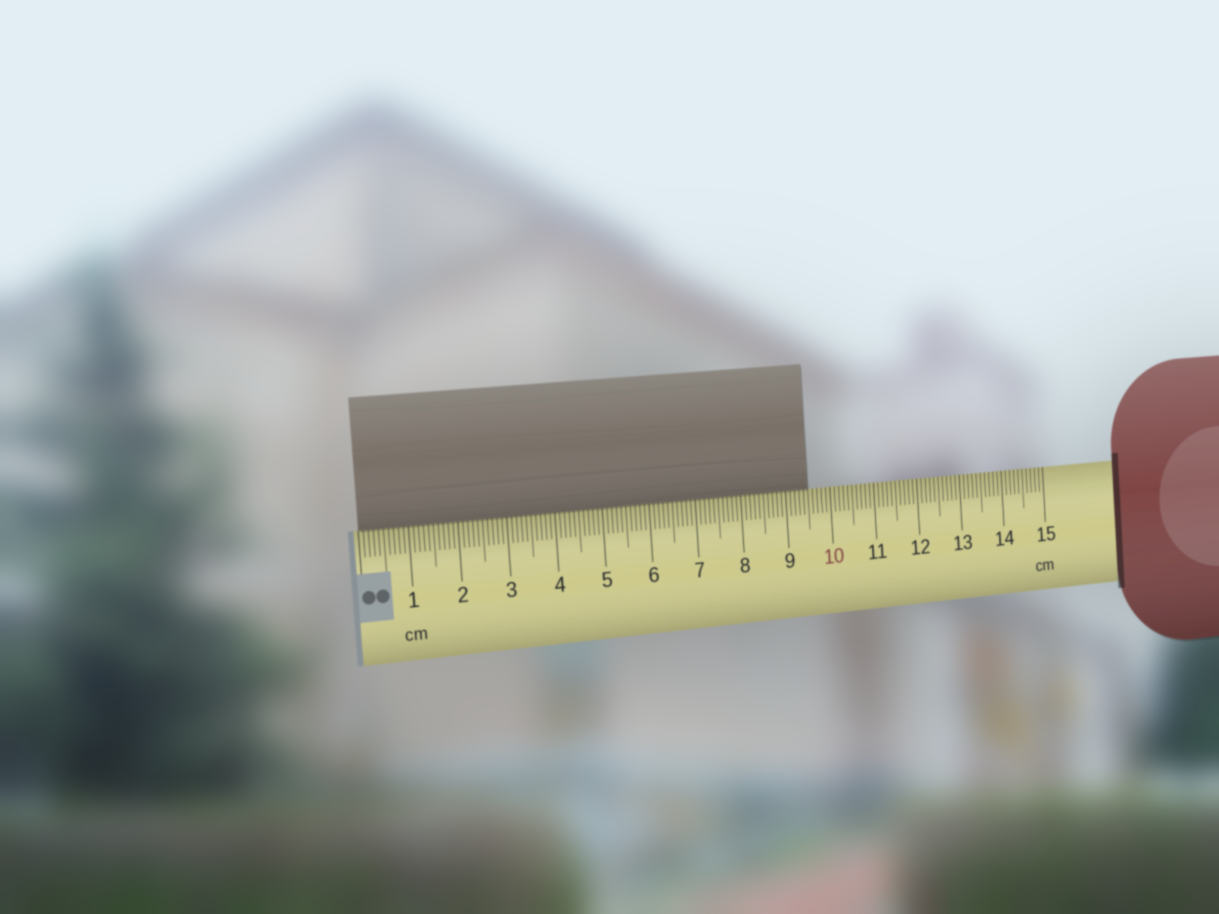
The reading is 9.5 cm
